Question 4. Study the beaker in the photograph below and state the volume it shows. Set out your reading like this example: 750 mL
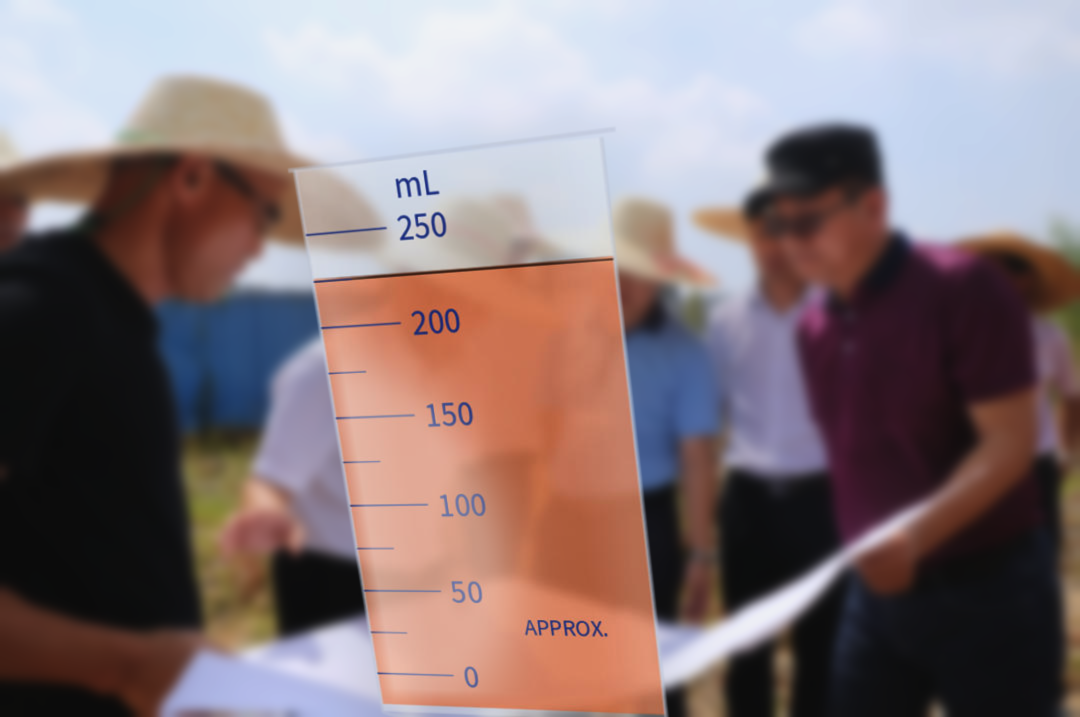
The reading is 225 mL
